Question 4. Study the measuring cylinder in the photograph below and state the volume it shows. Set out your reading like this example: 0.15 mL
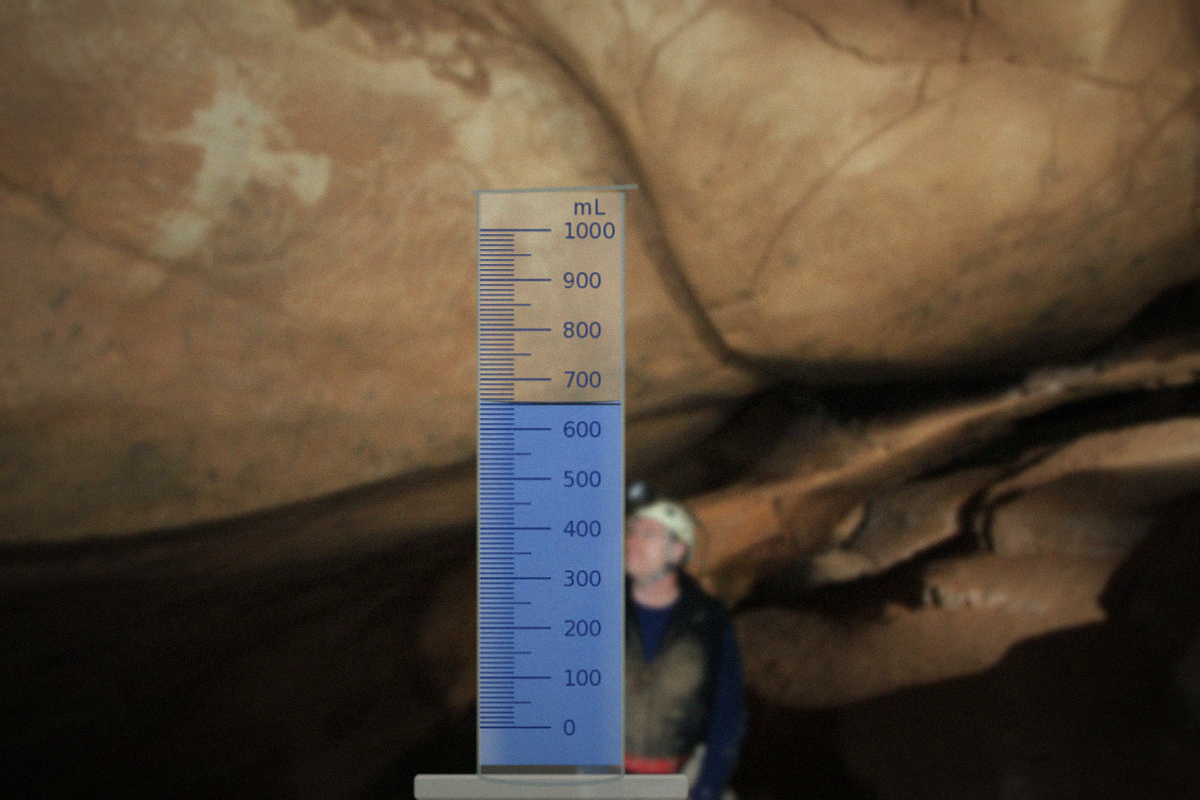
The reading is 650 mL
